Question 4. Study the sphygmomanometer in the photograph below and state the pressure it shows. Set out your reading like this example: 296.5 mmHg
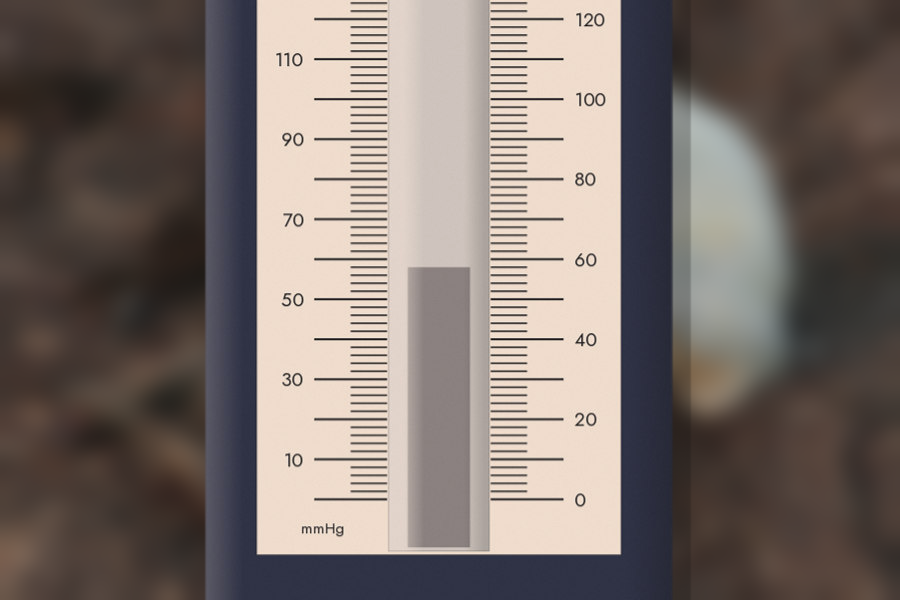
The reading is 58 mmHg
